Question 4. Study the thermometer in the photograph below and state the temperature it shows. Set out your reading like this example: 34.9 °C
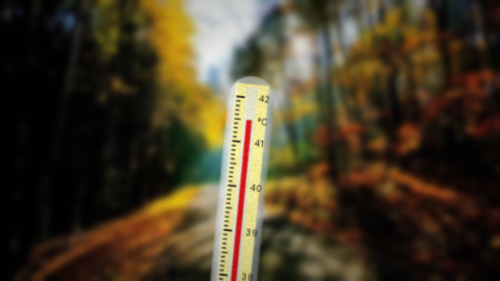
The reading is 41.5 °C
